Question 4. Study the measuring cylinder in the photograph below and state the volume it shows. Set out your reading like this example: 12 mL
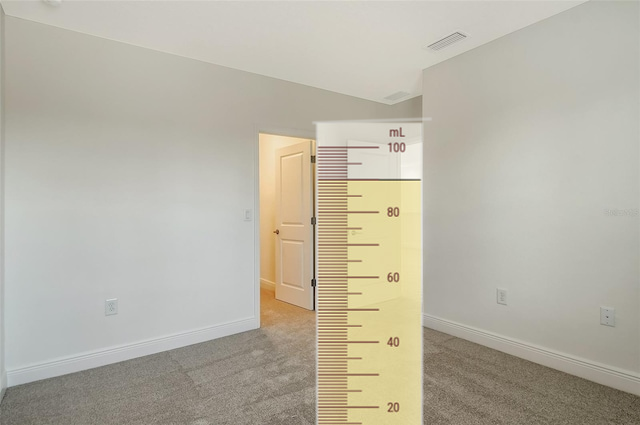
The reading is 90 mL
